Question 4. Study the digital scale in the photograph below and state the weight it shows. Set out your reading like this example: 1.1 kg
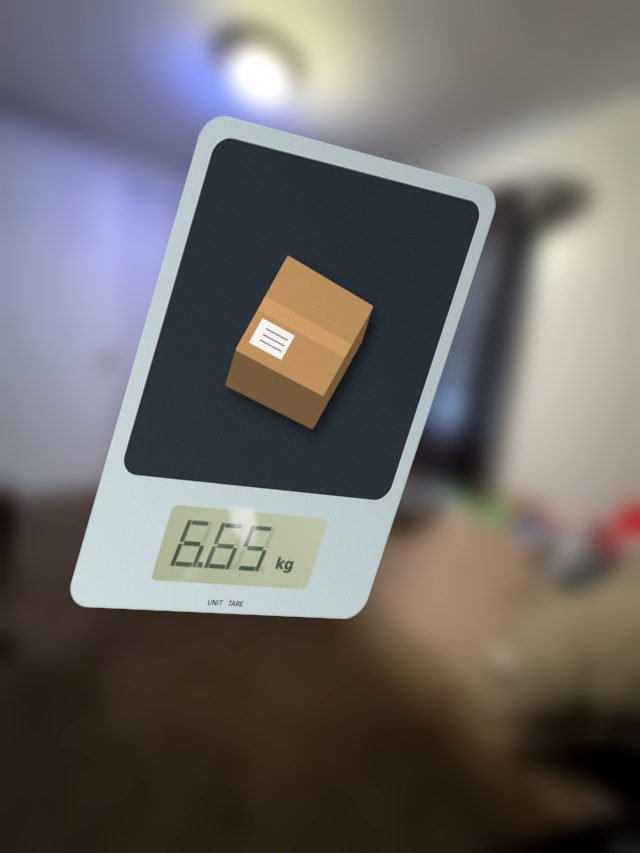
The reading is 6.65 kg
